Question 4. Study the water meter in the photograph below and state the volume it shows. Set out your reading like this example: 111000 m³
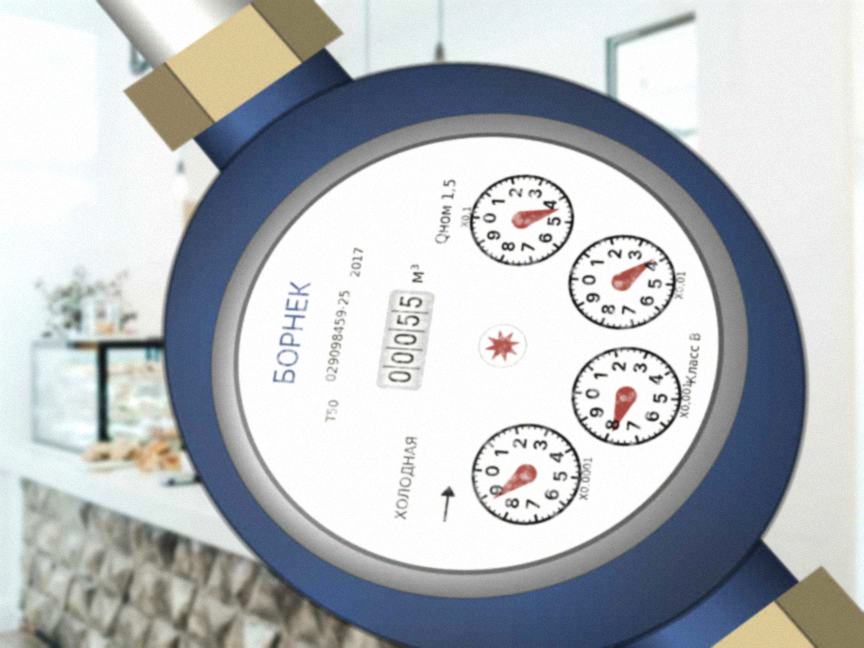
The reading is 55.4378 m³
